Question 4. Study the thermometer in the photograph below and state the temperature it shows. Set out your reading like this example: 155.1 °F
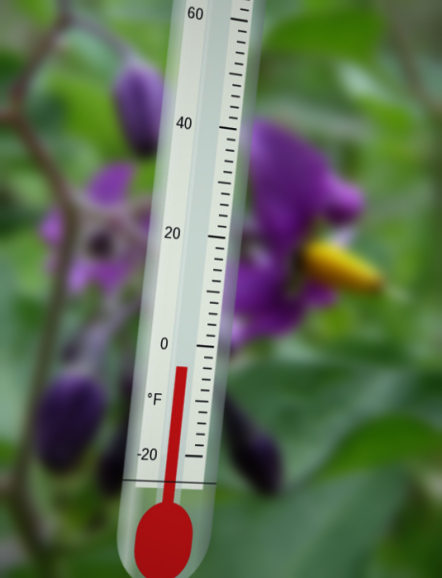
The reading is -4 °F
